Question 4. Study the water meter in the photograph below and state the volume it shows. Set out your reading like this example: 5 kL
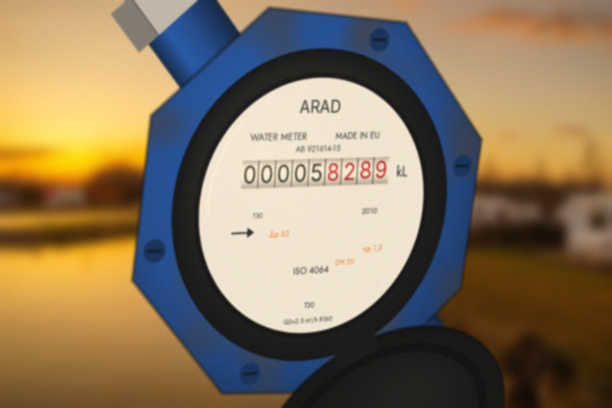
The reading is 5.8289 kL
